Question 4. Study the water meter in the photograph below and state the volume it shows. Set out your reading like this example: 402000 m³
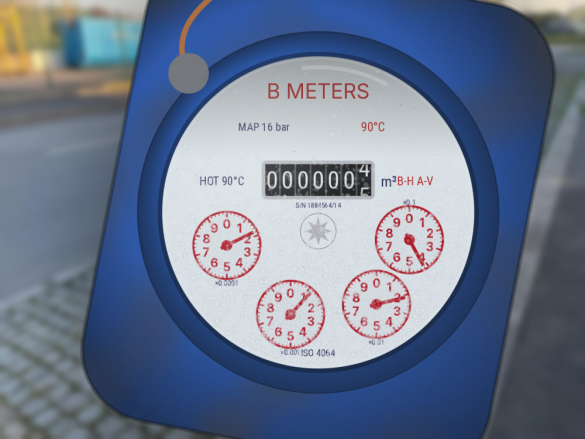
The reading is 4.4211 m³
